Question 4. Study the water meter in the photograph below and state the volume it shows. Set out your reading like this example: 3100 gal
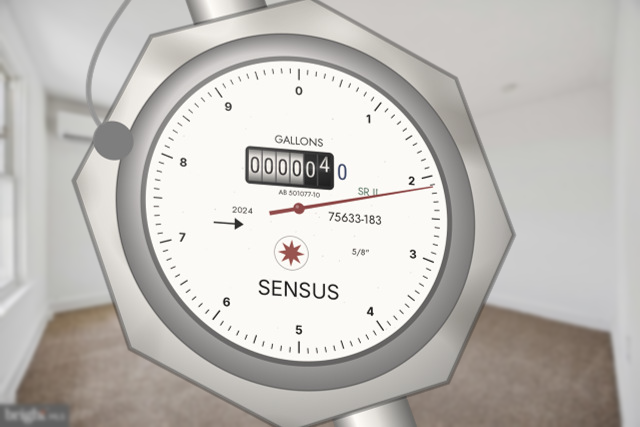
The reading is 42.1 gal
